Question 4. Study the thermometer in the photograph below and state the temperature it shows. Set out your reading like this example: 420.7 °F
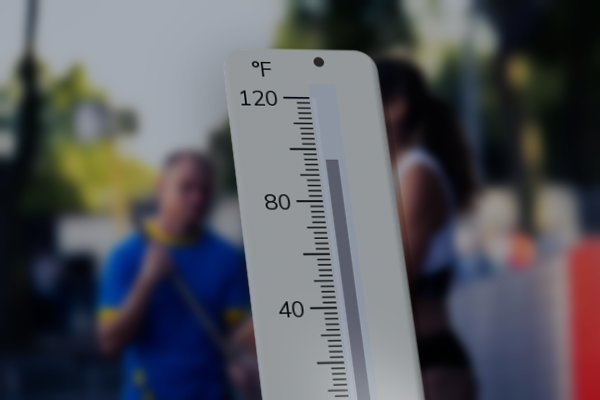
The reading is 96 °F
